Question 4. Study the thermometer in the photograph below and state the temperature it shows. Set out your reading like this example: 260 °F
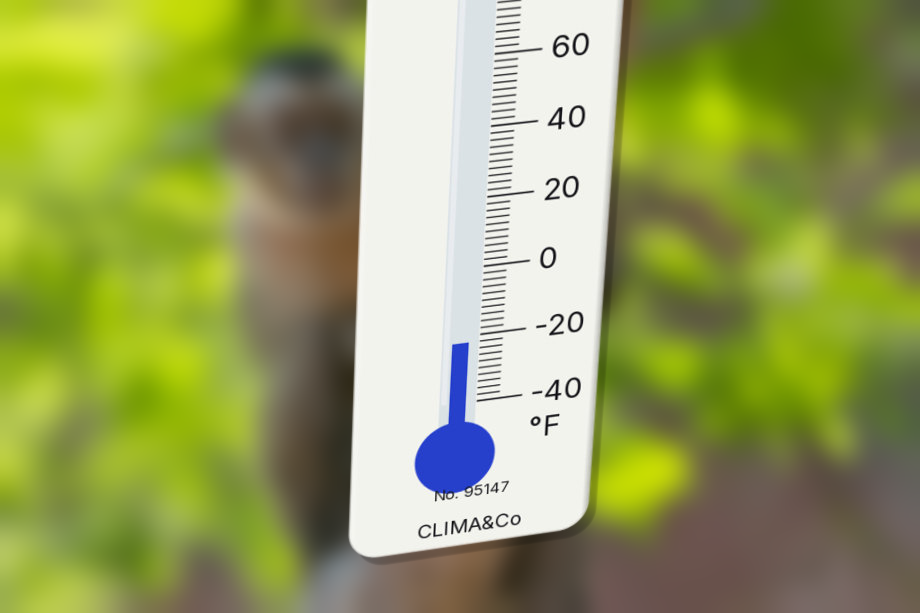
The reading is -22 °F
